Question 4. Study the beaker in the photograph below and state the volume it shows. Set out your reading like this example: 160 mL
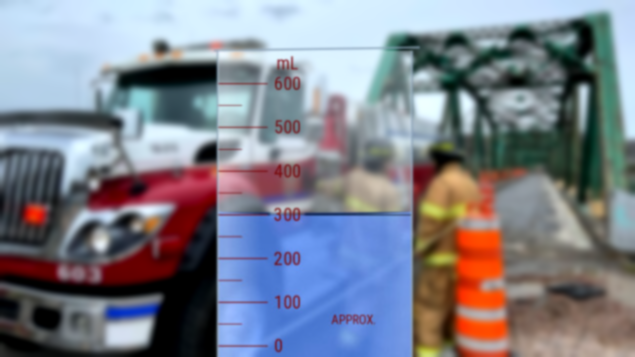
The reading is 300 mL
